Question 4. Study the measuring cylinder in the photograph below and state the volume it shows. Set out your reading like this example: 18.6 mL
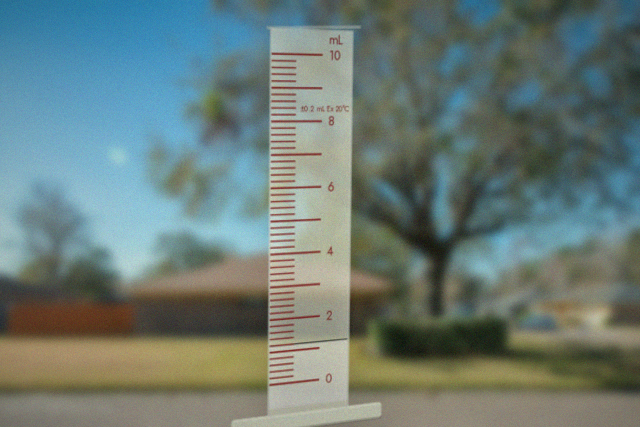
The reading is 1.2 mL
